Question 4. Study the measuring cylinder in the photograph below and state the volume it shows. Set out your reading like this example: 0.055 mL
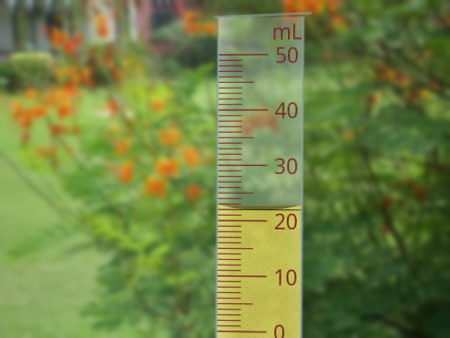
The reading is 22 mL
